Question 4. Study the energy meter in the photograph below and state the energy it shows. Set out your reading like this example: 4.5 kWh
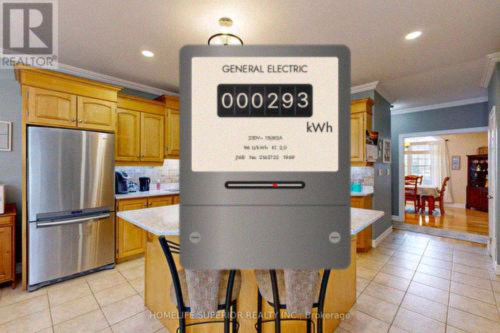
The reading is 293 kWh
